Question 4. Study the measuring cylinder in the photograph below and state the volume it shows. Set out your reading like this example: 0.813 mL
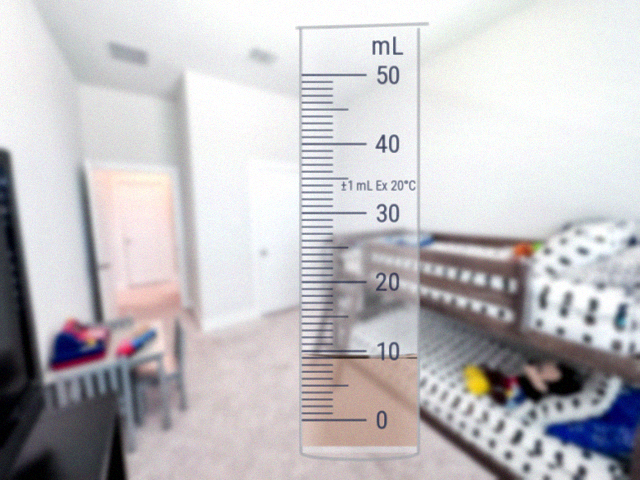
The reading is 9 mL
